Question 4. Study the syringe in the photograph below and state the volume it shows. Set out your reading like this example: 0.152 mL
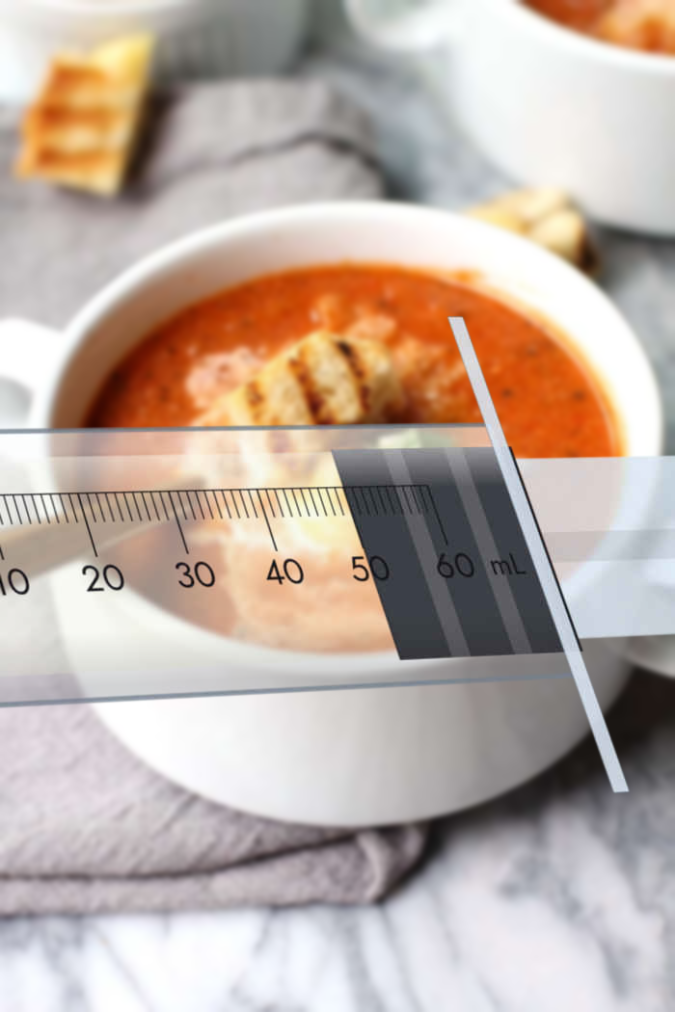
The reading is 50 mL
